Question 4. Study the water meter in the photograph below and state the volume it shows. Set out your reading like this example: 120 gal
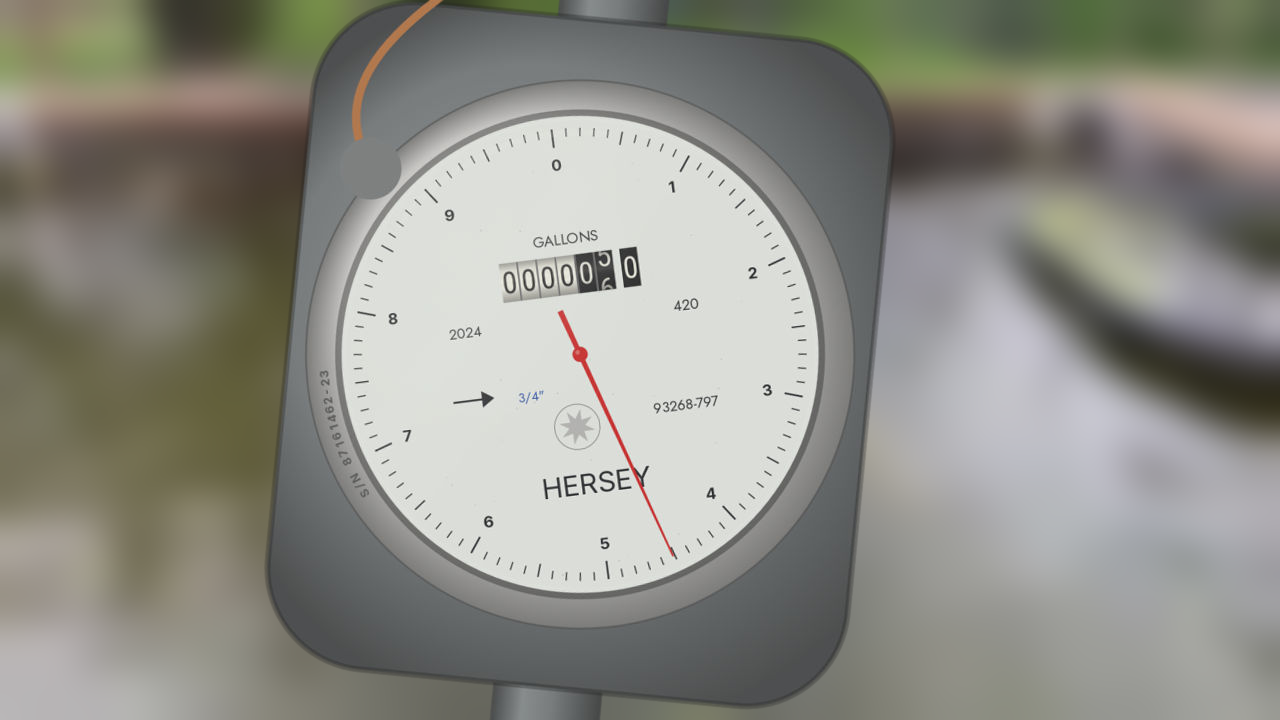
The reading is 54.5 gal
